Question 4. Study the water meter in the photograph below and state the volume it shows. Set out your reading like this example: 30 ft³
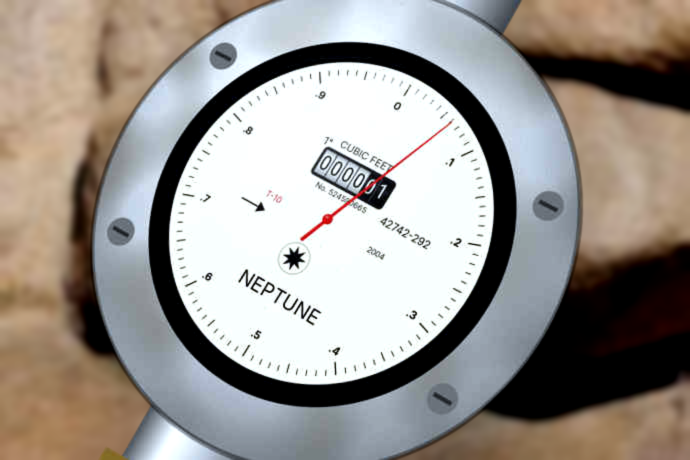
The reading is 1.06 ft³
